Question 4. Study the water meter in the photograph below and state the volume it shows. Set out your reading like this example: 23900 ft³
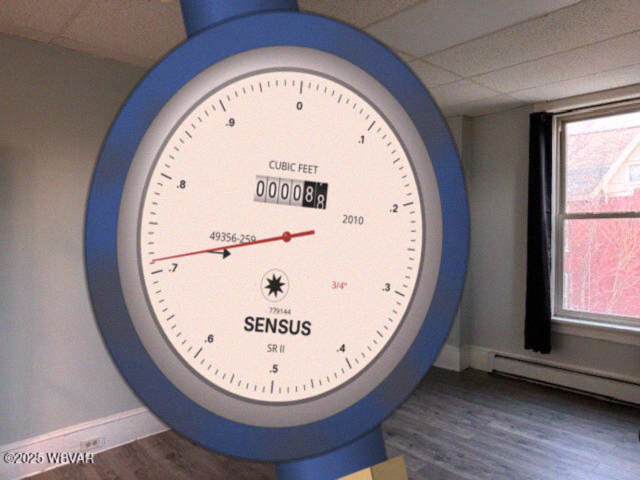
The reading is 87.71 ft³
